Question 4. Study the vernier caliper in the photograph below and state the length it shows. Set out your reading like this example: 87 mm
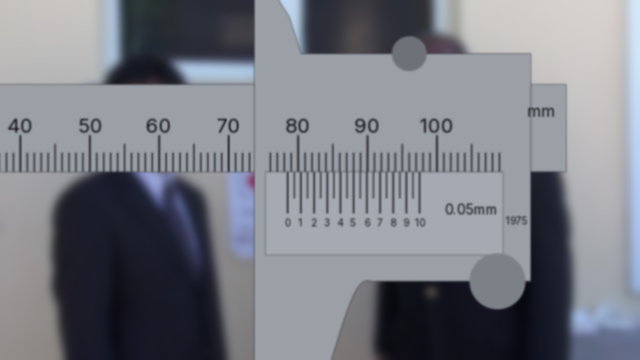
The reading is 78.5 mm
